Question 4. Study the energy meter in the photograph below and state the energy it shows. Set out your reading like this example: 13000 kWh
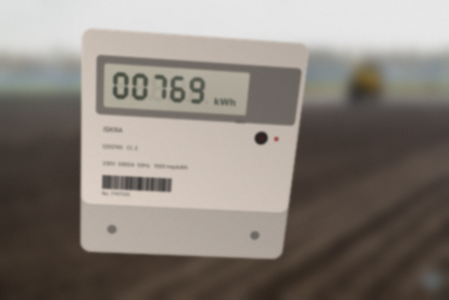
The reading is 769 kWh
